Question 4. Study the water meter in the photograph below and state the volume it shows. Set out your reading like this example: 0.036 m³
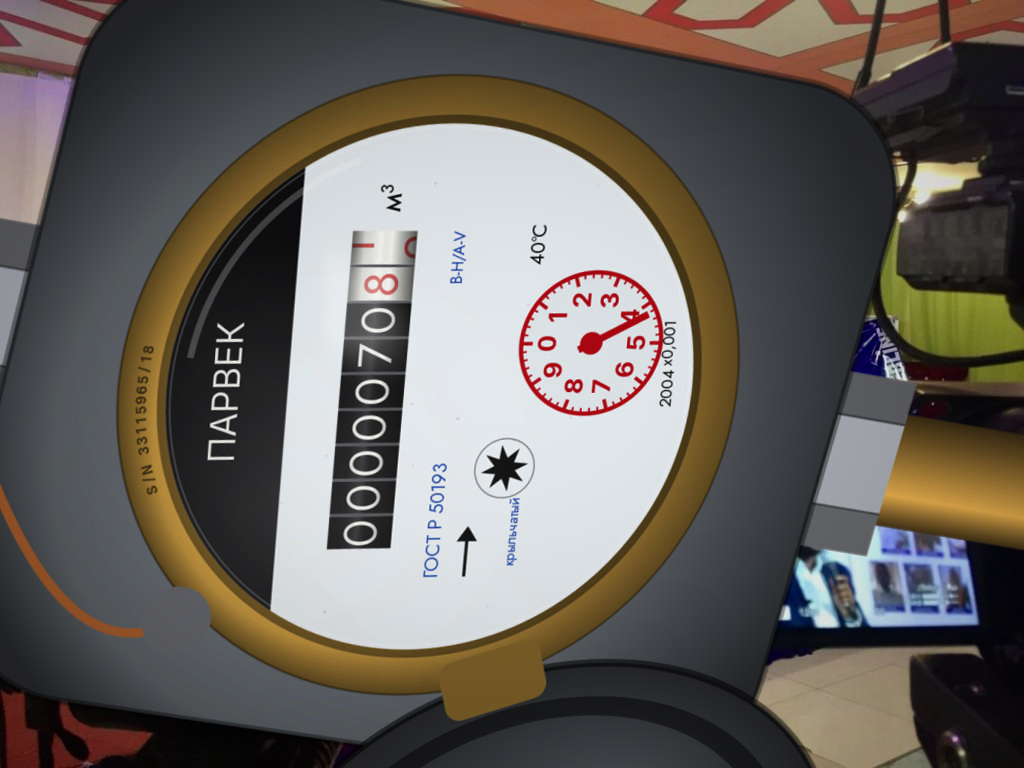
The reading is 70.814 m³
